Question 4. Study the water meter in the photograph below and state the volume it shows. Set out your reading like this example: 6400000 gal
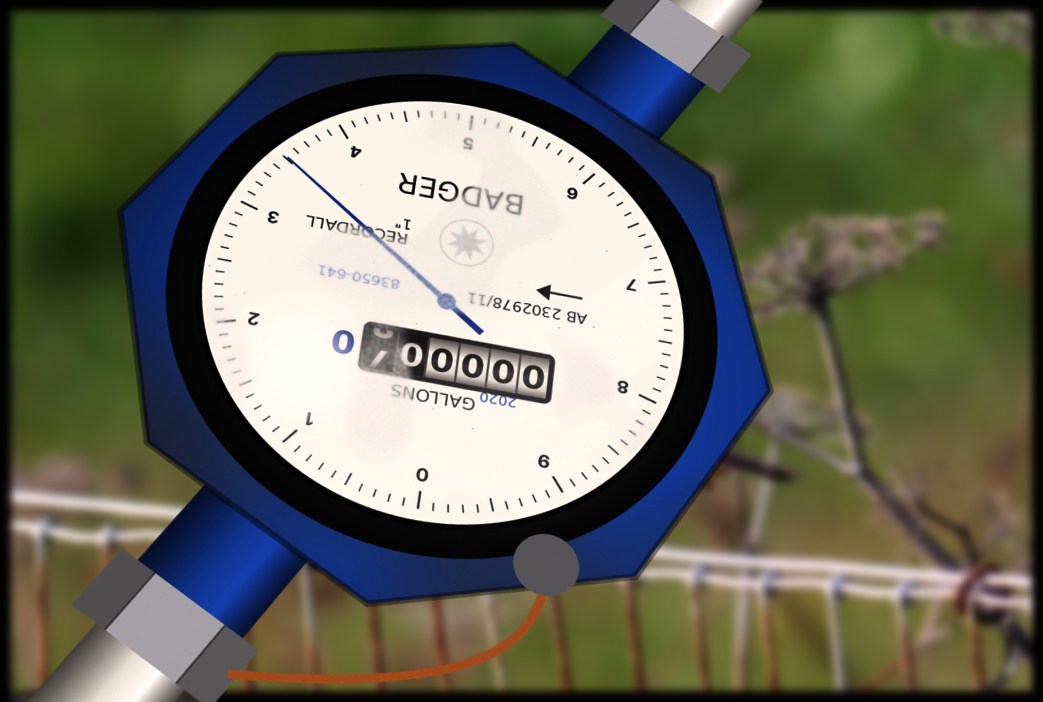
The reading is 73.5 gal
